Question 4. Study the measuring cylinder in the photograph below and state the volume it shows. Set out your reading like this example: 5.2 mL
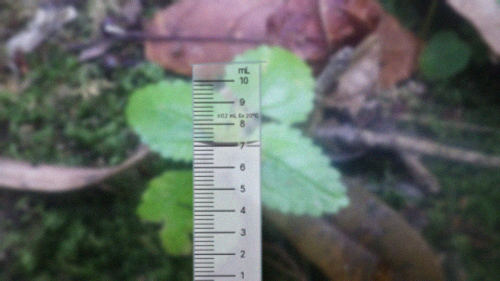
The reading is 7 mL
